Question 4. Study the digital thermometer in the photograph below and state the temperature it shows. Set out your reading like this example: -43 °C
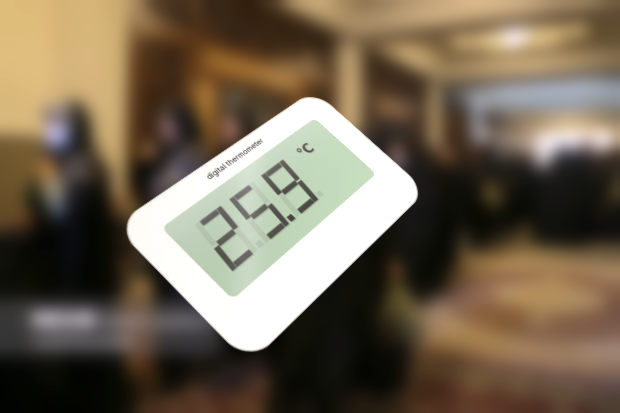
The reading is 25.9 °C
